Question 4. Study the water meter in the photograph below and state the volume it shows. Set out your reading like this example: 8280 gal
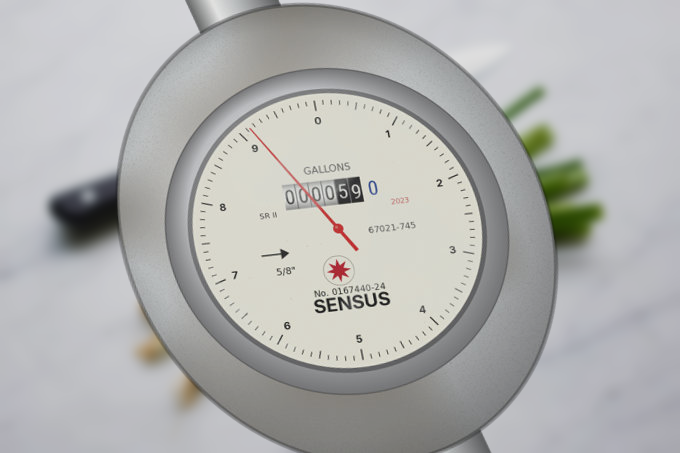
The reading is 589.1 gal
